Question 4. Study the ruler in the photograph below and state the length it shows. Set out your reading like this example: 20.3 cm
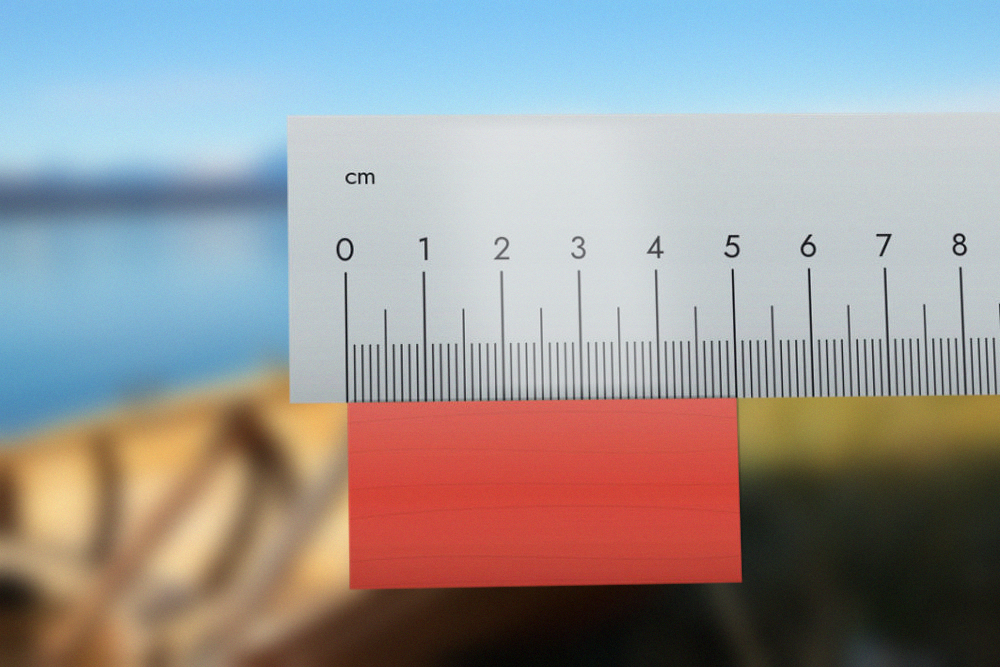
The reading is 5 cm
